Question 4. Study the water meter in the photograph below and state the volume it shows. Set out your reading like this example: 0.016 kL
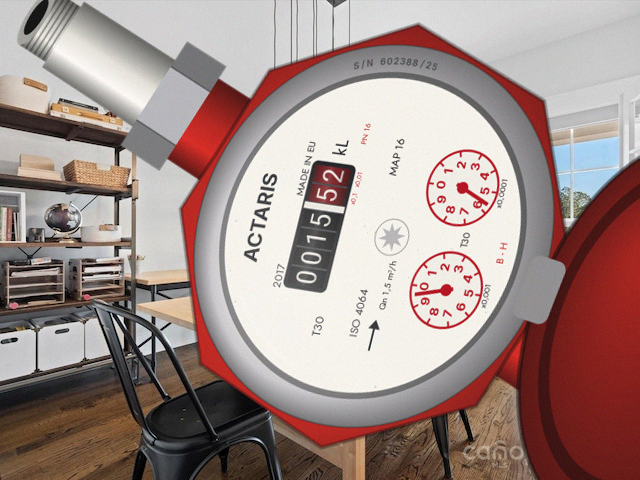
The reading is 15.5195 kL
